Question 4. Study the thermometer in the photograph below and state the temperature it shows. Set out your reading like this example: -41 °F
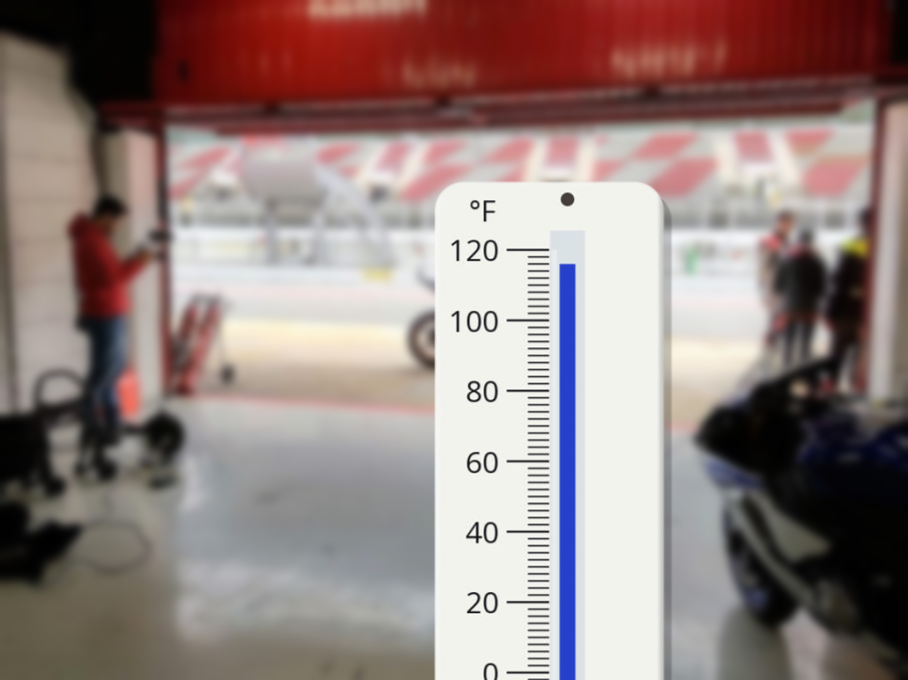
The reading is 116 °F
